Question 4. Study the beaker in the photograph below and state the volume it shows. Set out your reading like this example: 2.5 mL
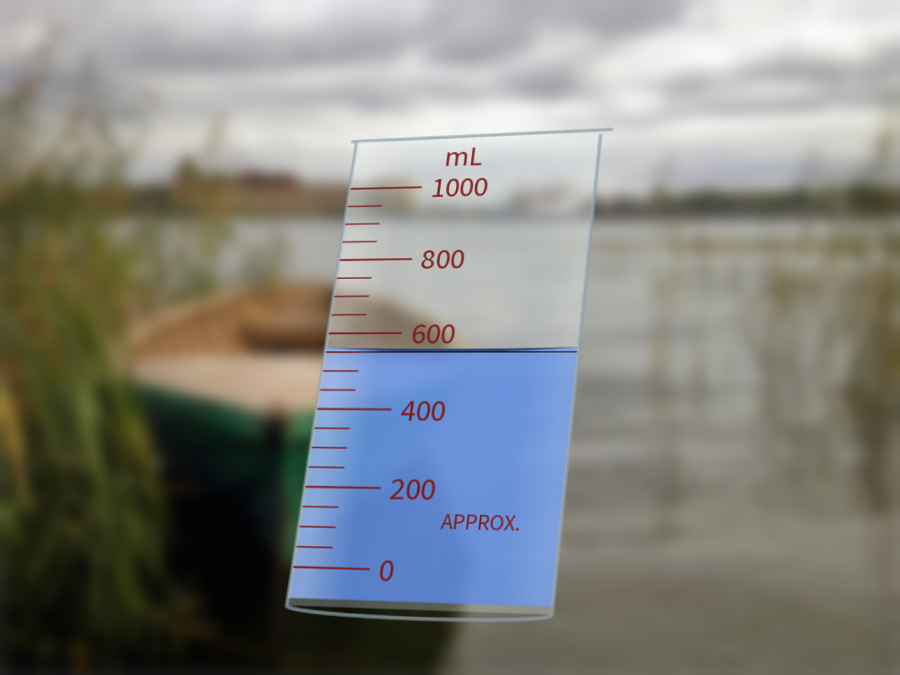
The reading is 550 mL
